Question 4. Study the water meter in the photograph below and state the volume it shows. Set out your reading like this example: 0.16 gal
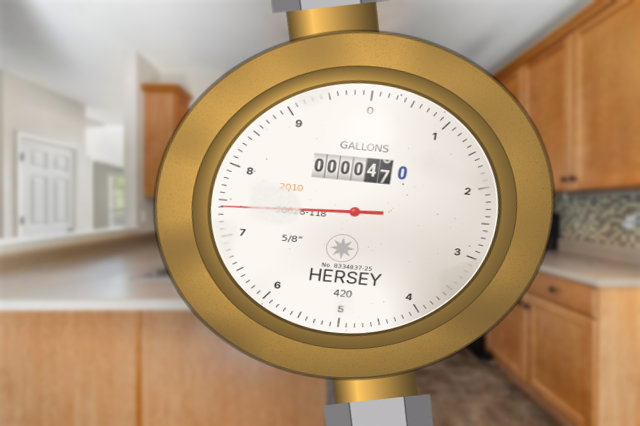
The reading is 467.4 gal
